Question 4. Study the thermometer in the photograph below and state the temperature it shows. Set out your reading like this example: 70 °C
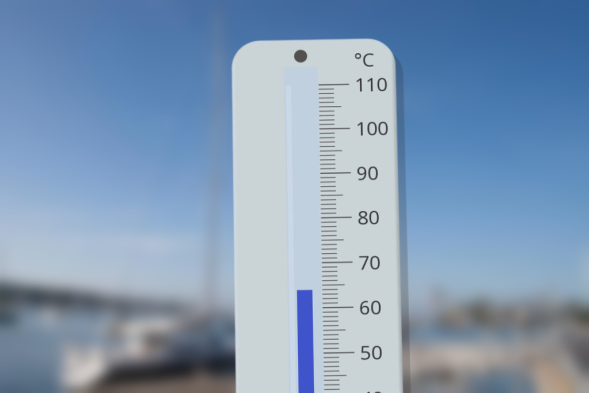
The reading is 64 °C
